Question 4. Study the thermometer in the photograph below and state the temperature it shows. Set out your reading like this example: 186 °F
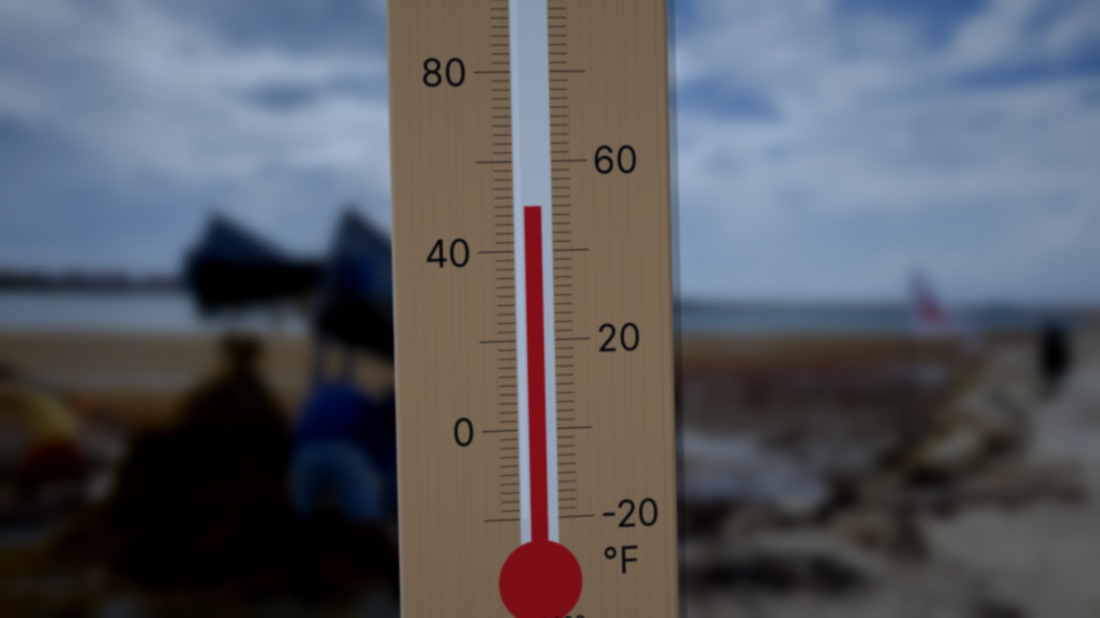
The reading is 50 °F
